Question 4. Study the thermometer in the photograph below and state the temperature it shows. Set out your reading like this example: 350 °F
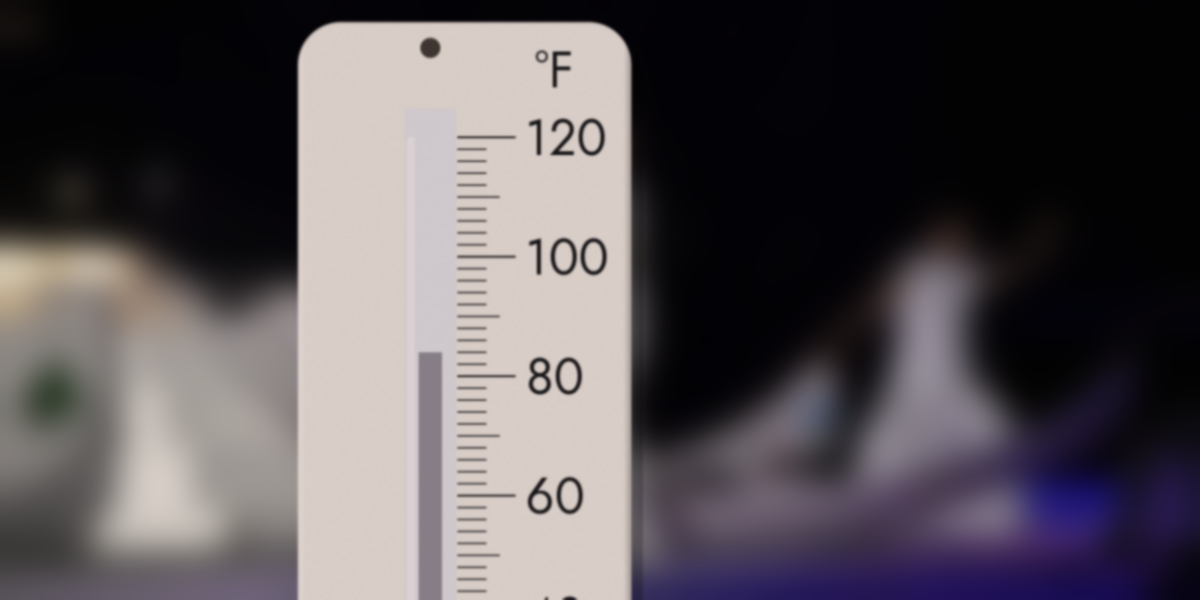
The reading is 84 °F
